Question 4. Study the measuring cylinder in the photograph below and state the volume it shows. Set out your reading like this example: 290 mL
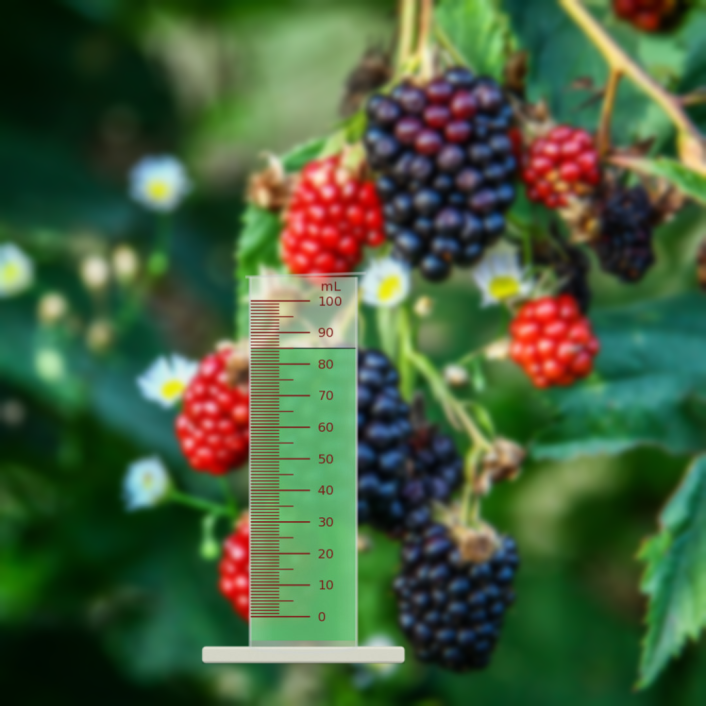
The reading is 85 mL
